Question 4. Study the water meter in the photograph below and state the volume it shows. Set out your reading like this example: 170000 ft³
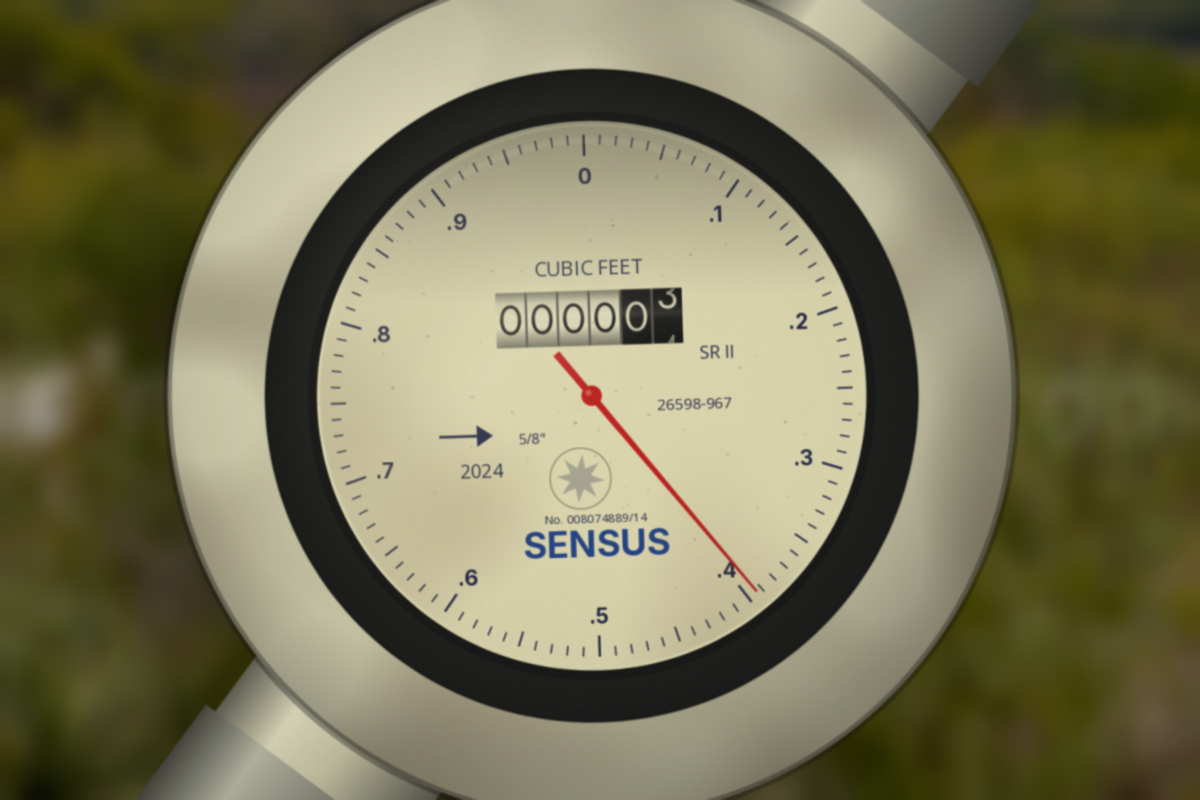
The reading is 3.39 ft³
